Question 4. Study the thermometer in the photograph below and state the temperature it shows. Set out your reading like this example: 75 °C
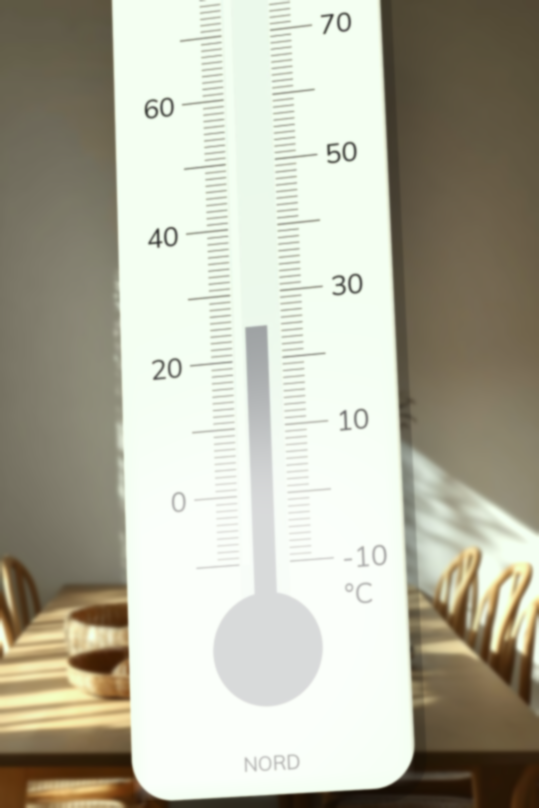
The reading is 25 °C
